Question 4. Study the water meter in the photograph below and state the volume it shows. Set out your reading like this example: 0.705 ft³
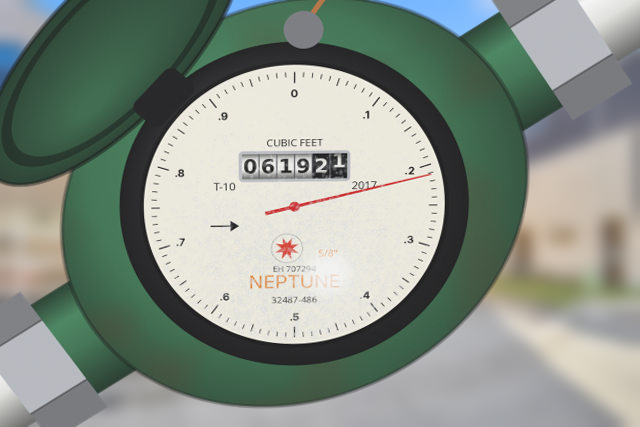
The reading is 61921.21 ft³
